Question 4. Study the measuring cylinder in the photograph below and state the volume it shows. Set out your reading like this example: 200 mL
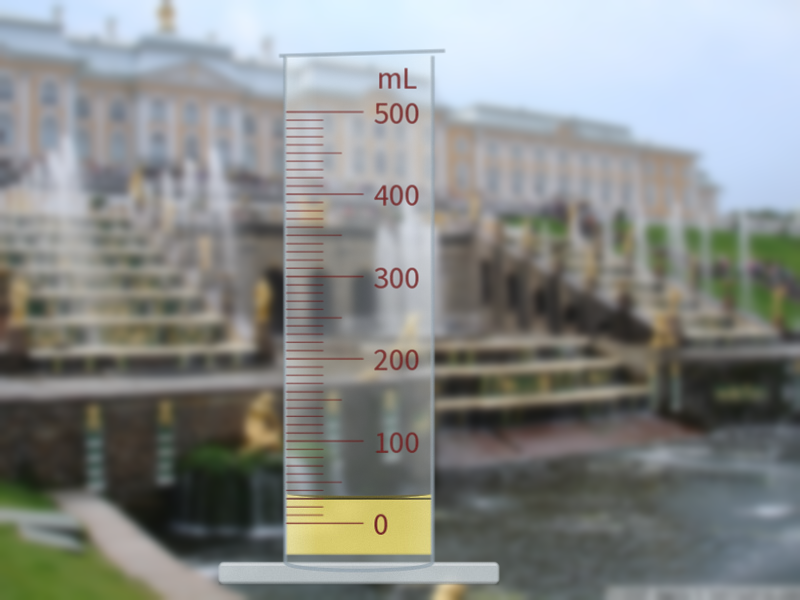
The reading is 30 mL
